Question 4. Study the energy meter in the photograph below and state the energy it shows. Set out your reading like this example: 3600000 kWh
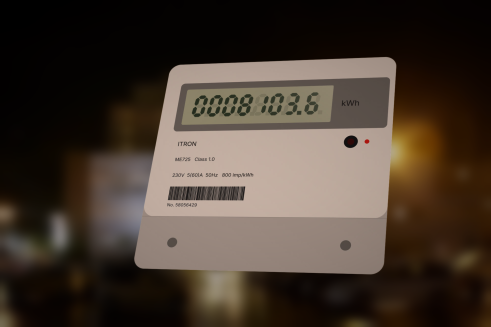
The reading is 8103.6 kWh
